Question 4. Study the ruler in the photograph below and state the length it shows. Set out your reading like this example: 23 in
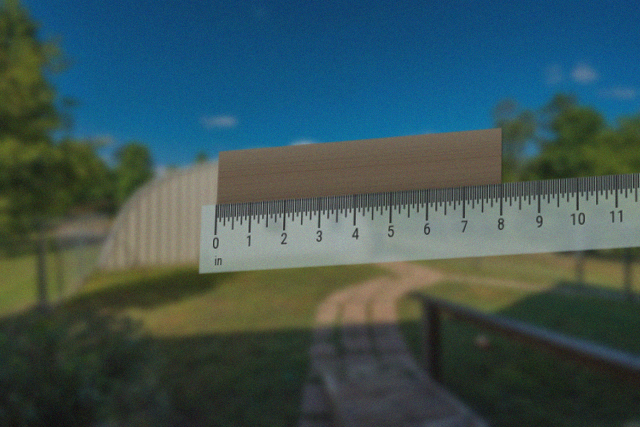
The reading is 8 in
